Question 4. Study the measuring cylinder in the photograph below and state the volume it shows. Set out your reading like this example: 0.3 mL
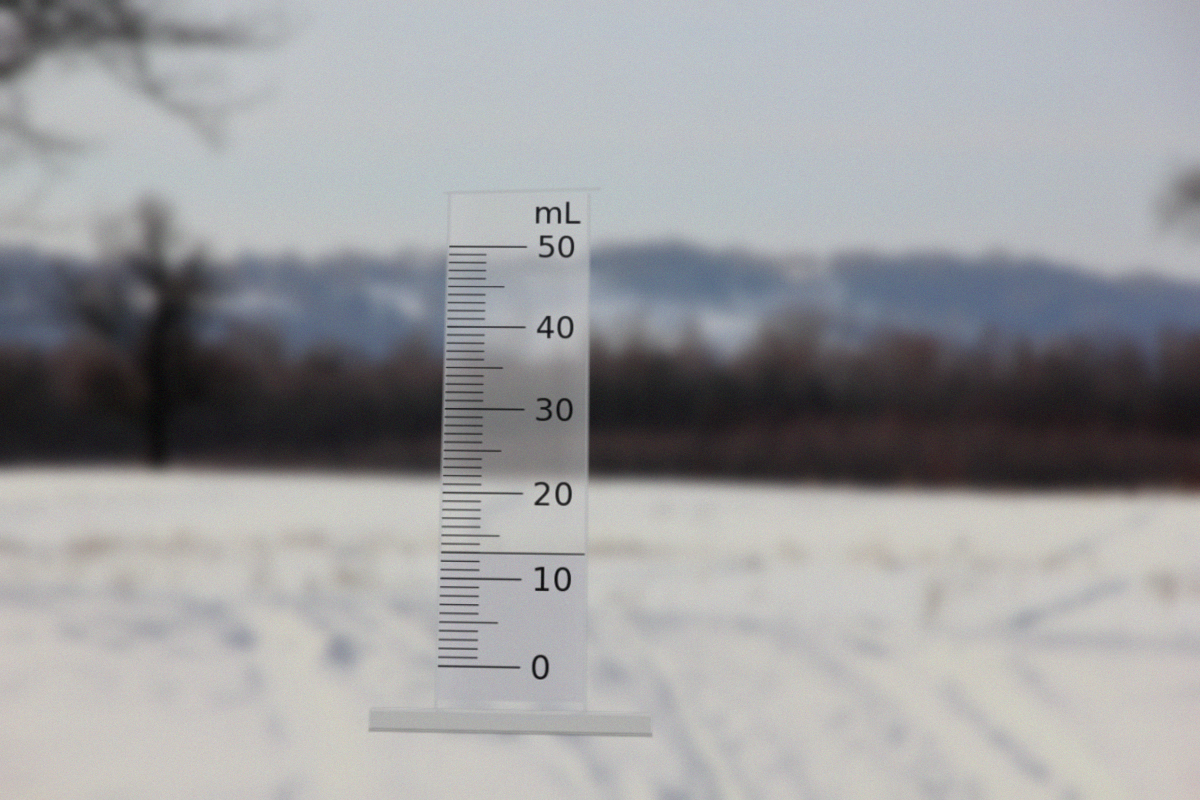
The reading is 13 mL
